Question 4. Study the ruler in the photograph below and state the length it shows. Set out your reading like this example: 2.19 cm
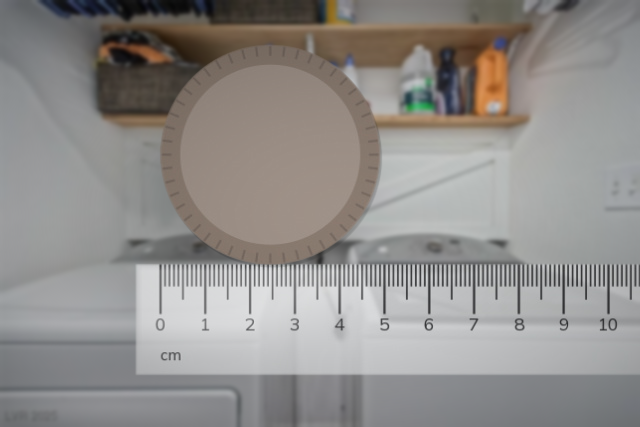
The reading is 4.9 cm
